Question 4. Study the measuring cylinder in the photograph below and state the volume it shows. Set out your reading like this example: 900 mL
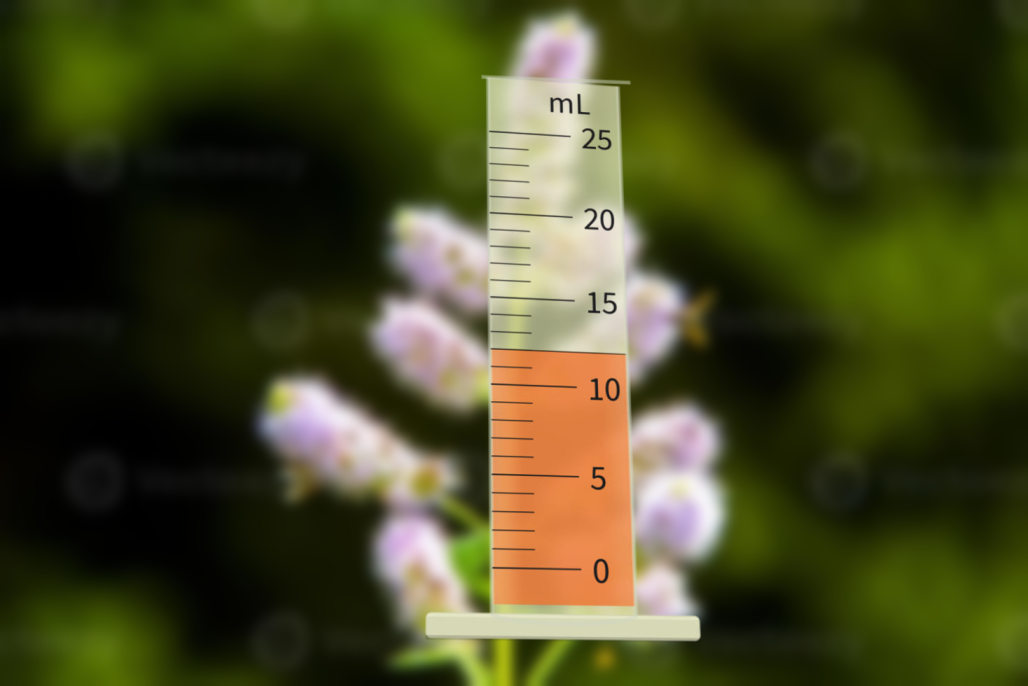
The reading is 12 mL
